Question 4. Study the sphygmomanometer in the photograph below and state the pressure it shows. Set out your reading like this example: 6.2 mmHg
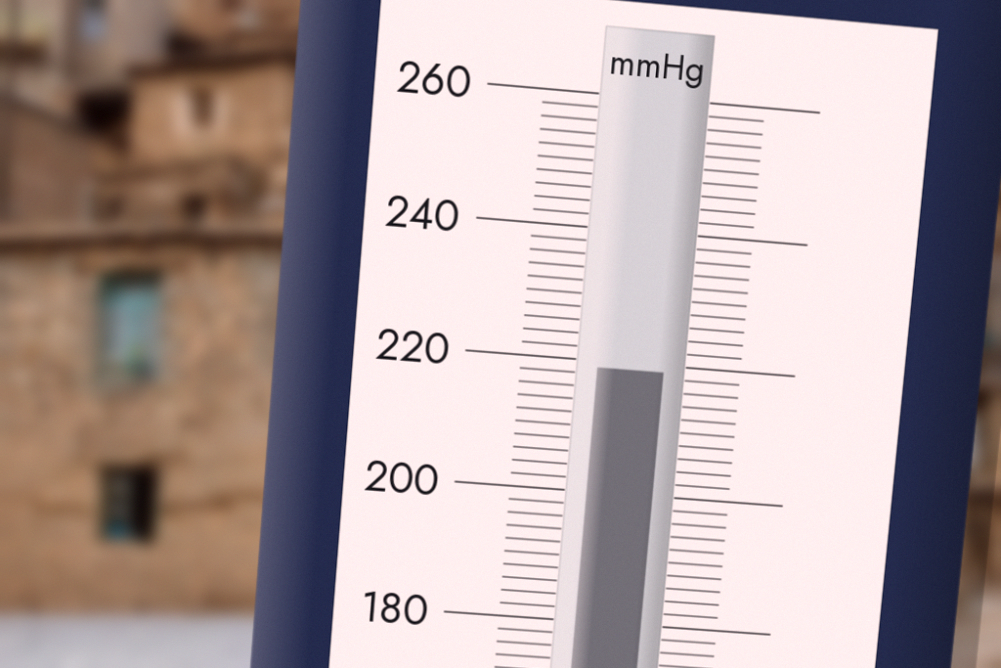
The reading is 219 mmHg
